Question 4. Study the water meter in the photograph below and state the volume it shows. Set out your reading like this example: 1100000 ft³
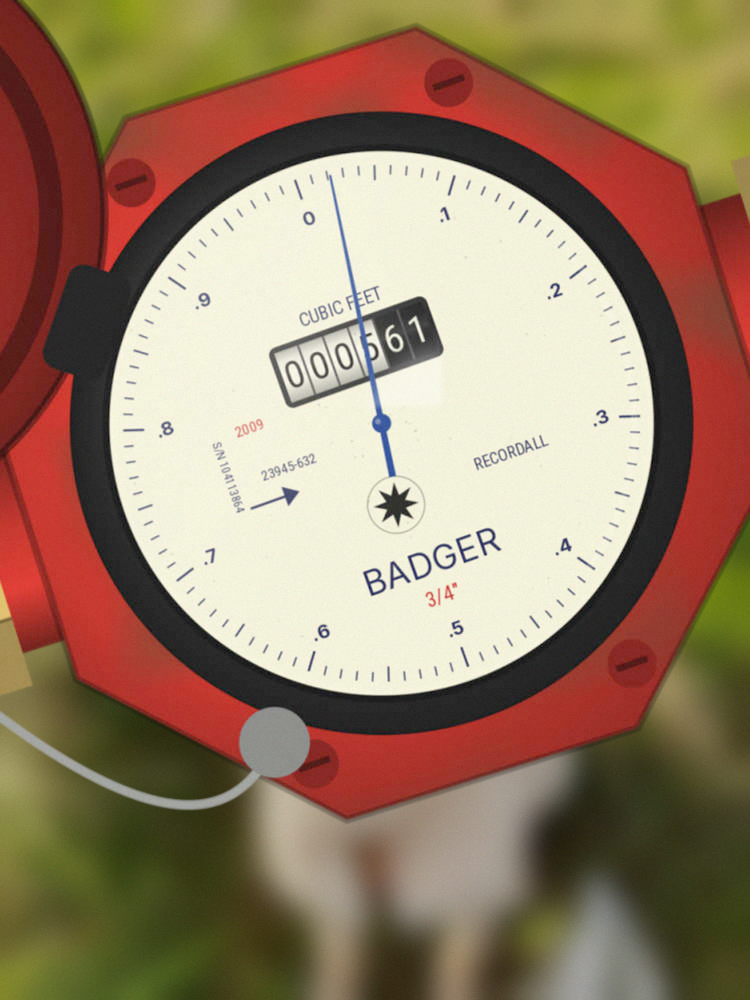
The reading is 561.02 ft³
